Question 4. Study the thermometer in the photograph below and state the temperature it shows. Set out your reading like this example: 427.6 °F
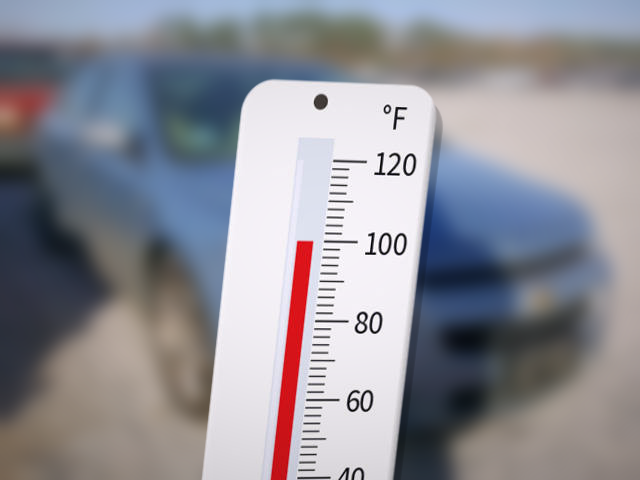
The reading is 100 °F
